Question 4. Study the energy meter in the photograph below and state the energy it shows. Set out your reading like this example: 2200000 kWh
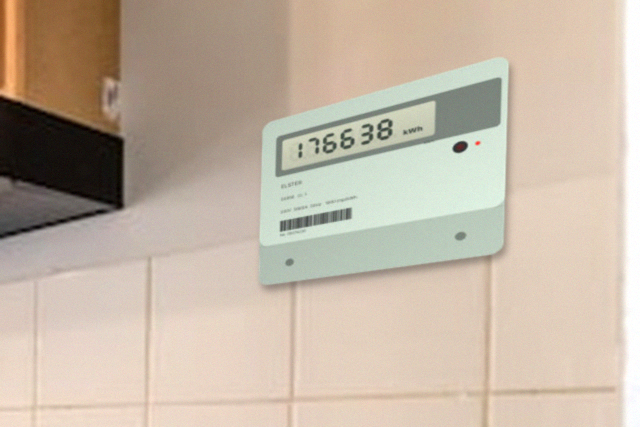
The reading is 176638 kWh
